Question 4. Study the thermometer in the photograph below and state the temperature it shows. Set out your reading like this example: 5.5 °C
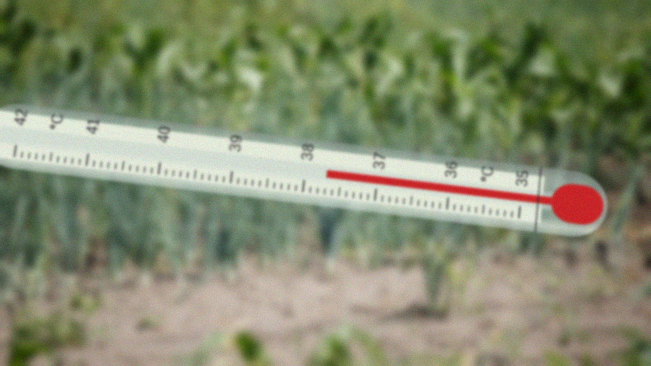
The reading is 37.7 °C
